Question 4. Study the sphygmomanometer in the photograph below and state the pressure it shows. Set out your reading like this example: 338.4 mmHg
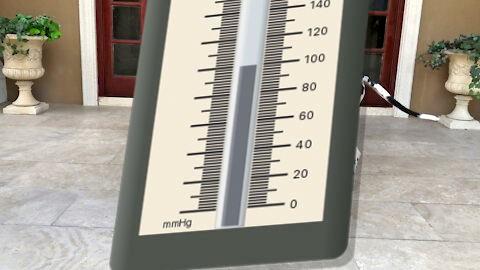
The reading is 100 mmHg
